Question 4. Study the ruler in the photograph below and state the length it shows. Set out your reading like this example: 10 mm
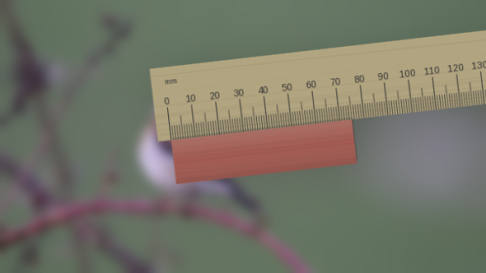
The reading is 75 mm
